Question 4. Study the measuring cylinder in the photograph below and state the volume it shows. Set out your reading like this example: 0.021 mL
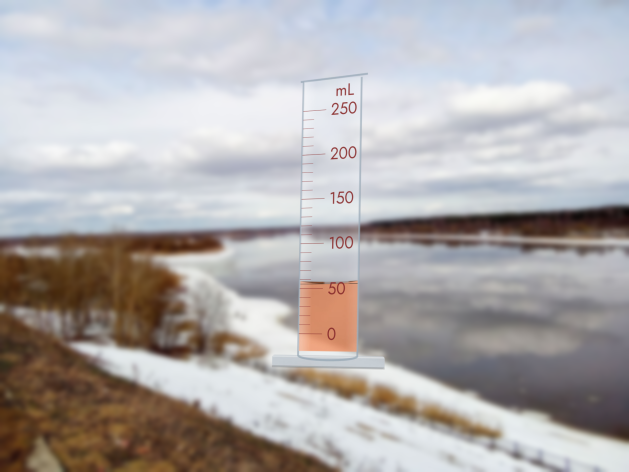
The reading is 55 mL
